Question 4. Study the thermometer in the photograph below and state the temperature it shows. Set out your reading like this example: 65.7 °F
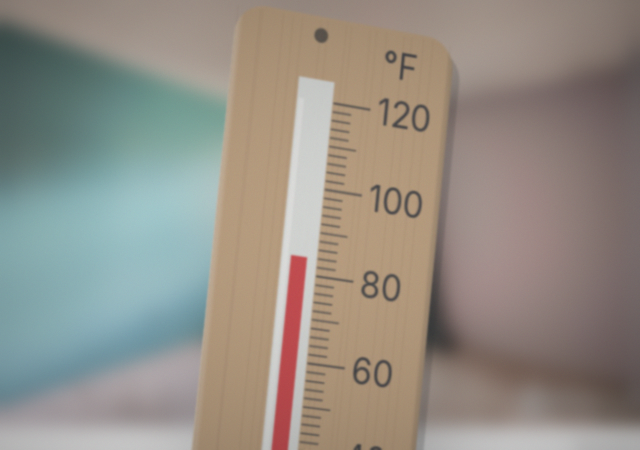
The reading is 84 °F
